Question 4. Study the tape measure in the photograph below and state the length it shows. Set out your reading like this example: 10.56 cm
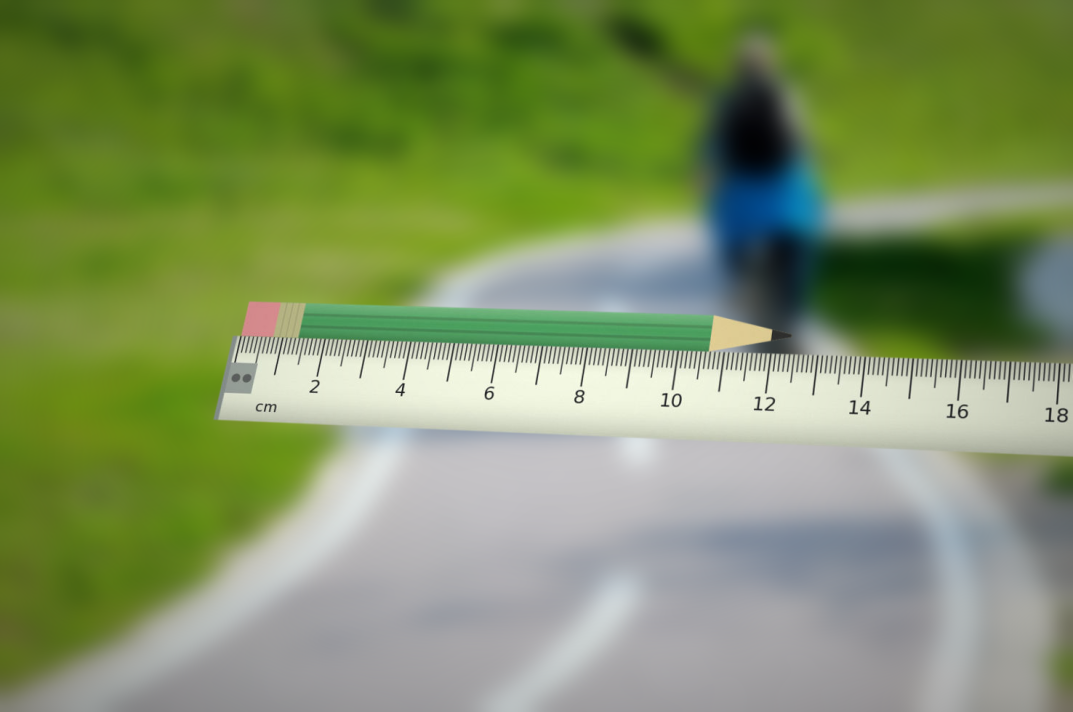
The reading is 12.4 cm
